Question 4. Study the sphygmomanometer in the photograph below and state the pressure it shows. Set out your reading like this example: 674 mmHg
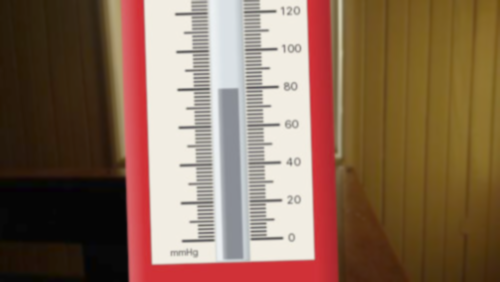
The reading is 80 mmHg
